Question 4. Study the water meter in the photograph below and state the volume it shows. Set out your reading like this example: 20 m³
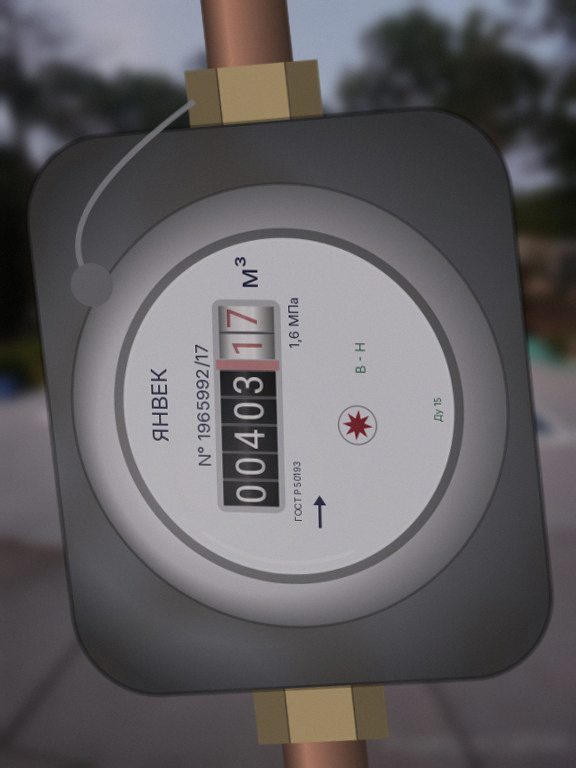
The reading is 403.17 m³
